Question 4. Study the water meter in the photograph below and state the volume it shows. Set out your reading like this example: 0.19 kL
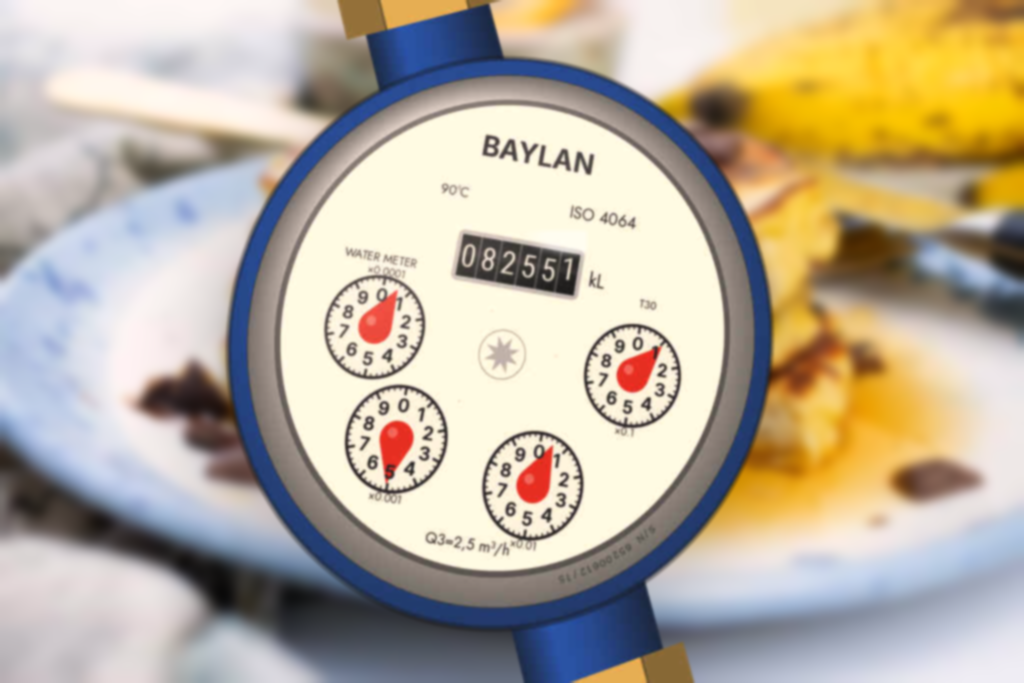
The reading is 82551.1050 kL
